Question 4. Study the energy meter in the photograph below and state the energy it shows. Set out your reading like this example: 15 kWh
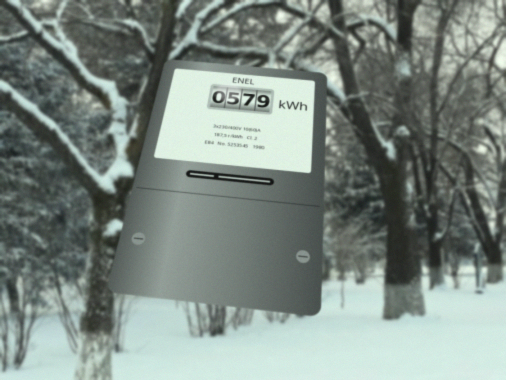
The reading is 579 kWh
